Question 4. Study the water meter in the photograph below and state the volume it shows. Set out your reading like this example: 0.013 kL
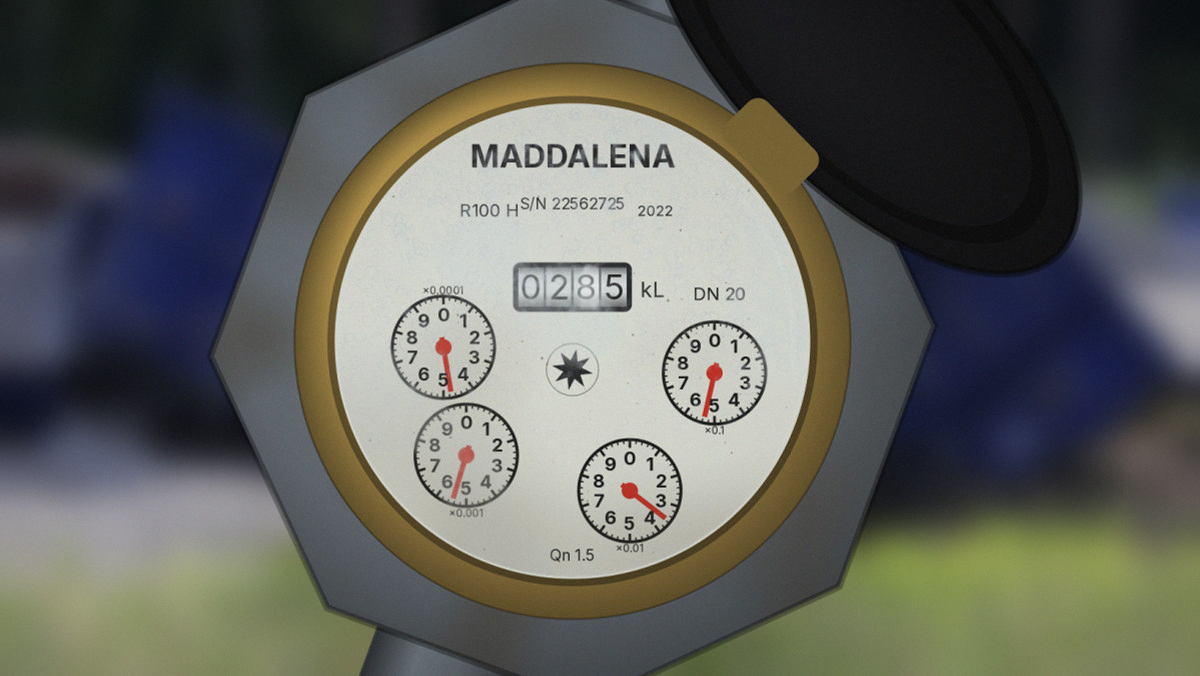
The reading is 285.5354 kL
